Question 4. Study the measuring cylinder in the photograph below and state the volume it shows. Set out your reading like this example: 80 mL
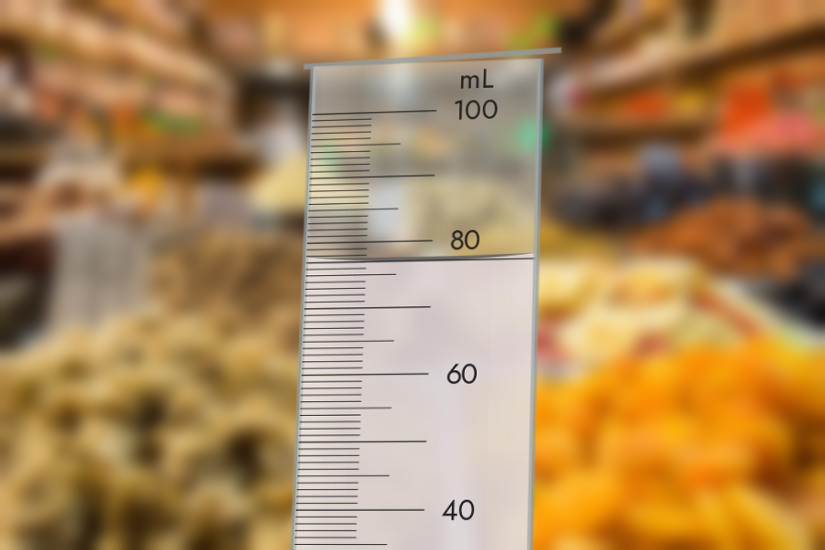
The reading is 77 mL
